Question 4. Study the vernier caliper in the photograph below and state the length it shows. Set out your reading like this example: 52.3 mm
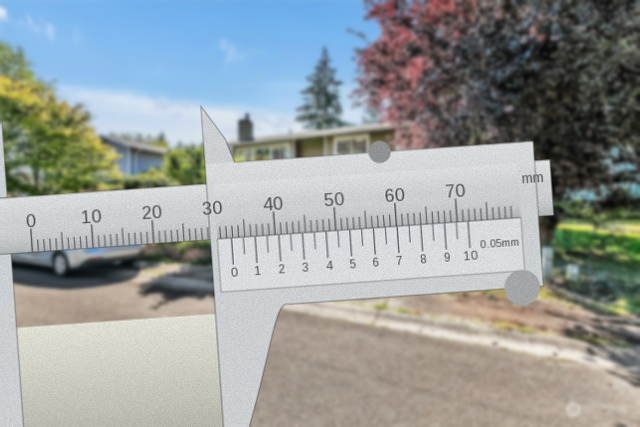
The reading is 32.8 mm
